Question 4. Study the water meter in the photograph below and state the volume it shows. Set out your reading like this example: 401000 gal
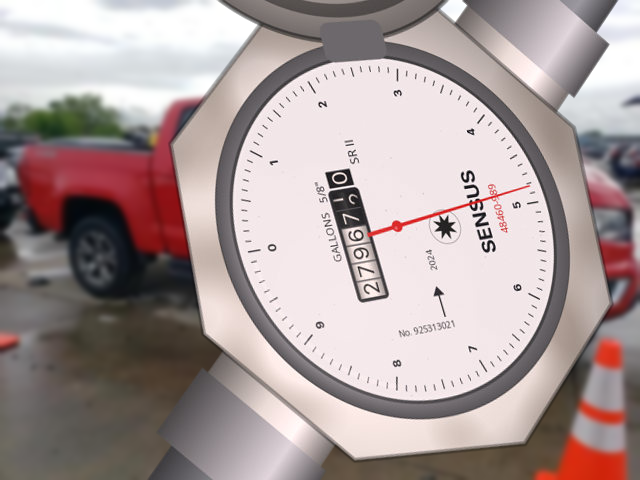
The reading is 2796714.8 gal
